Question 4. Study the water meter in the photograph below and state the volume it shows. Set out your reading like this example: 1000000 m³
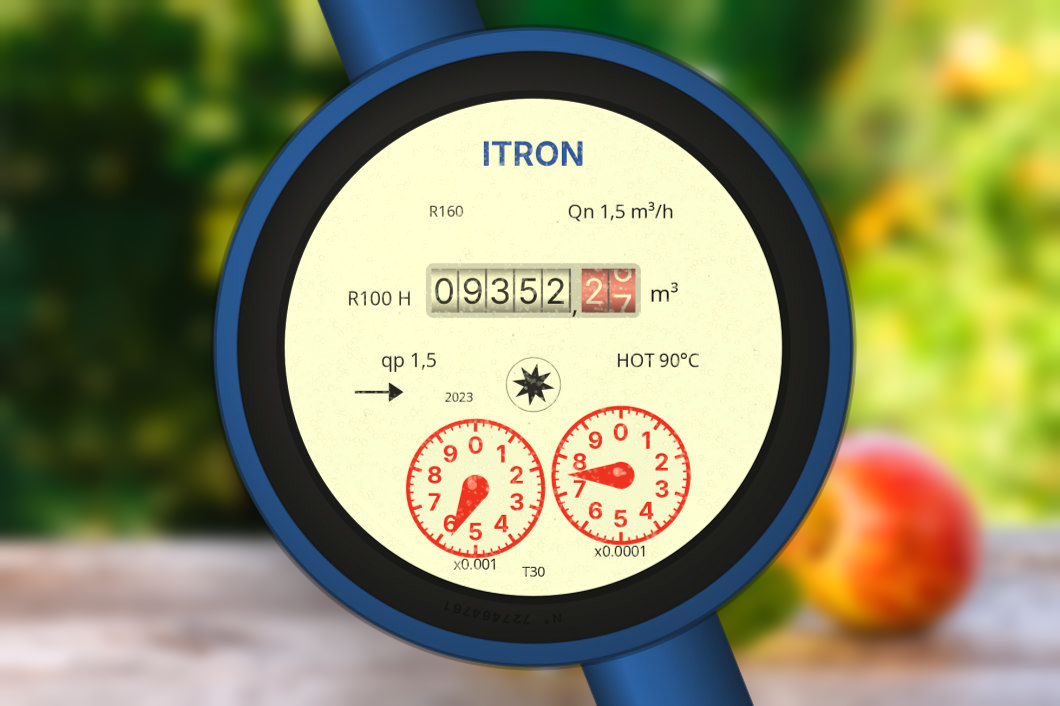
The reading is 9352.2657 m³
